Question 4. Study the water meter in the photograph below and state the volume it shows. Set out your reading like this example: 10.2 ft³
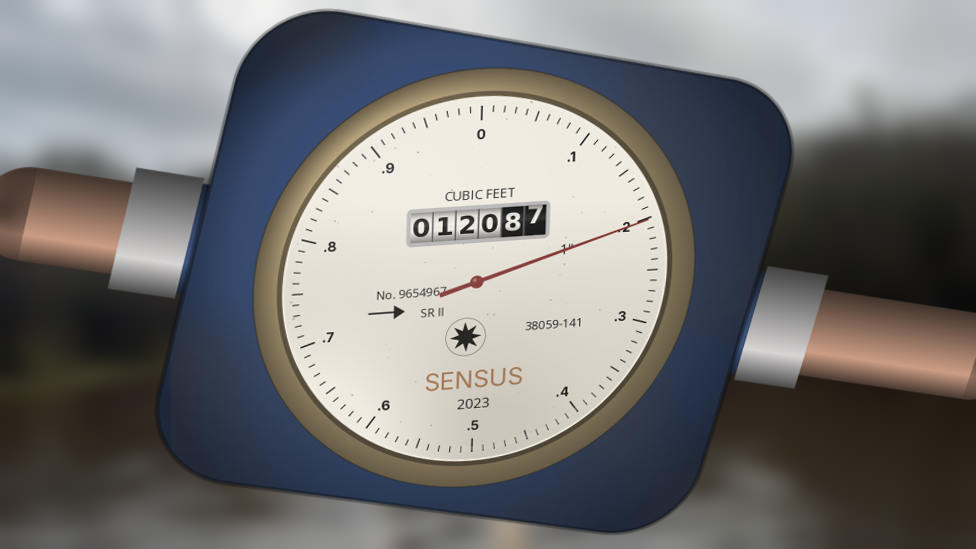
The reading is 12087.20 ft³
